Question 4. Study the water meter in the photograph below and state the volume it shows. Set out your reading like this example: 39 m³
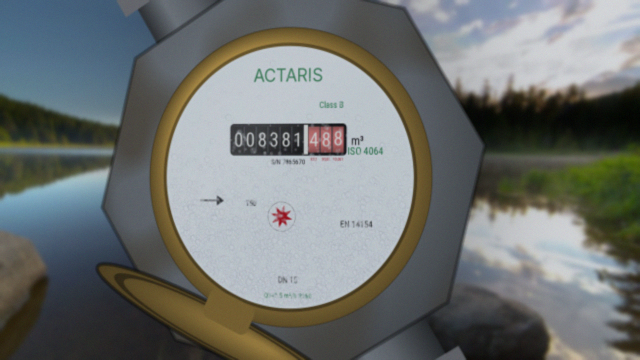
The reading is 8381.488 m³
